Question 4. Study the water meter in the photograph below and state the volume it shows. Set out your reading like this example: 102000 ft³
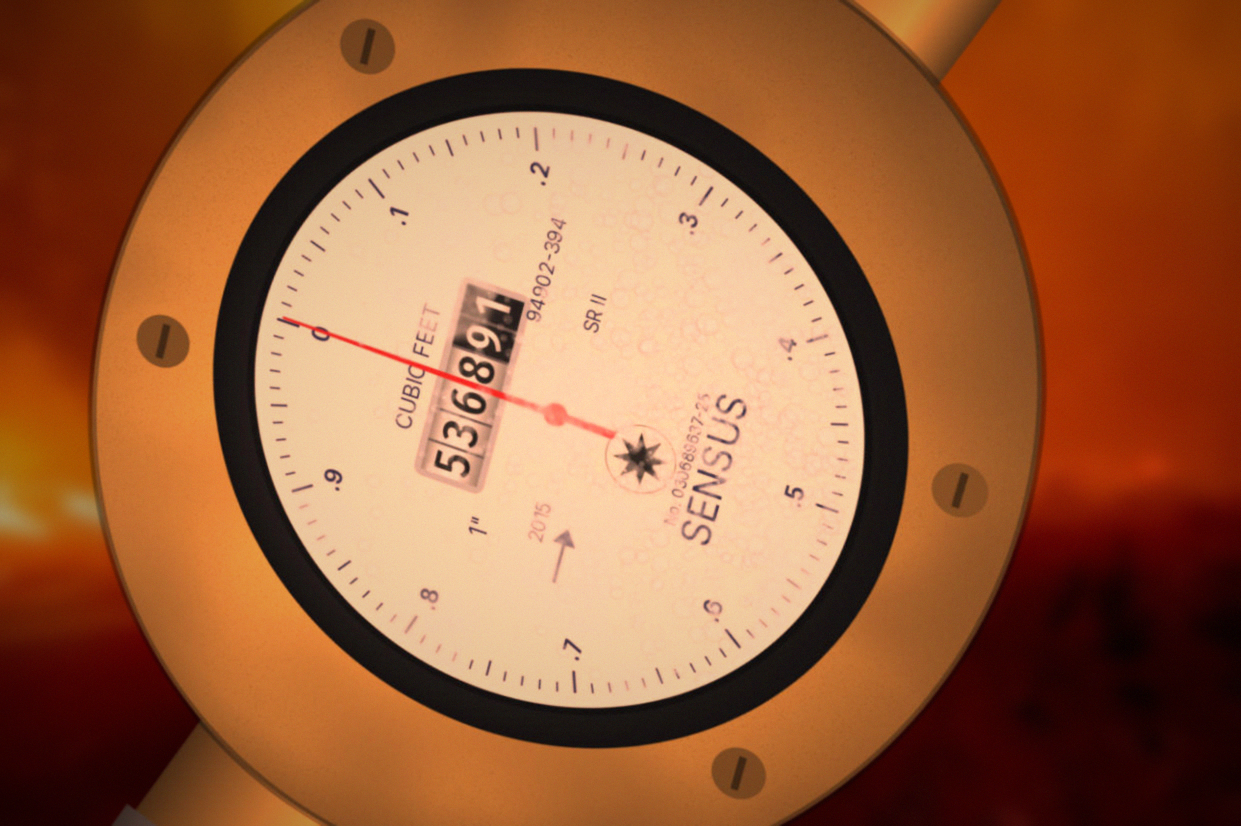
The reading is 536891.00 ft³
